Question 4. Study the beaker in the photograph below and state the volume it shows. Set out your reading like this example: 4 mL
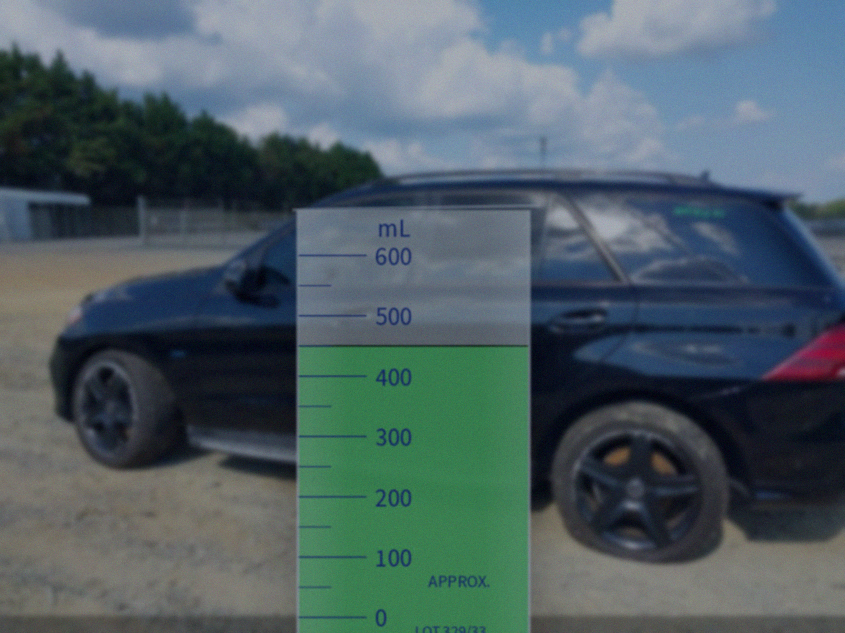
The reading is 450 mL
